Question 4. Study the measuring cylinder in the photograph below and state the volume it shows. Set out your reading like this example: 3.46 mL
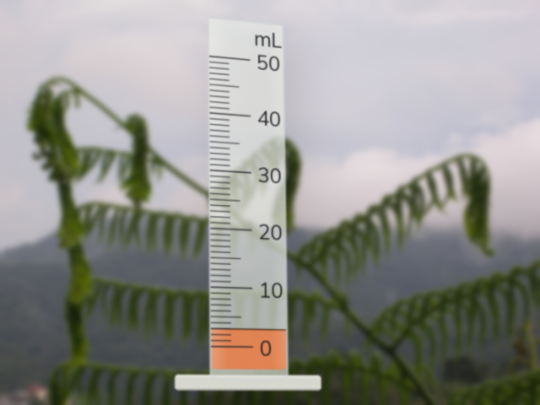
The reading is 3 mL
